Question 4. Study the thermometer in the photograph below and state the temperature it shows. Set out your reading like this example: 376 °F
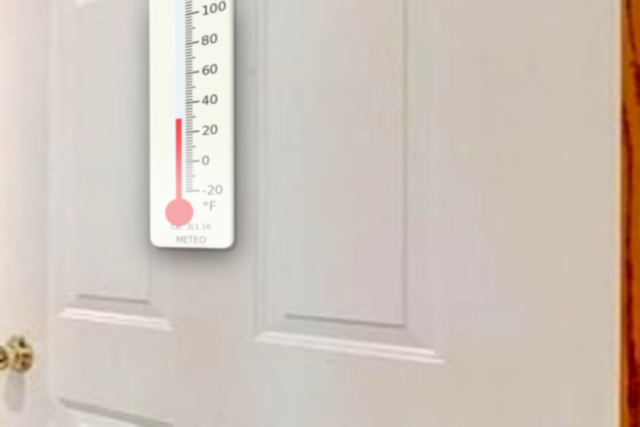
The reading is 30 °F
